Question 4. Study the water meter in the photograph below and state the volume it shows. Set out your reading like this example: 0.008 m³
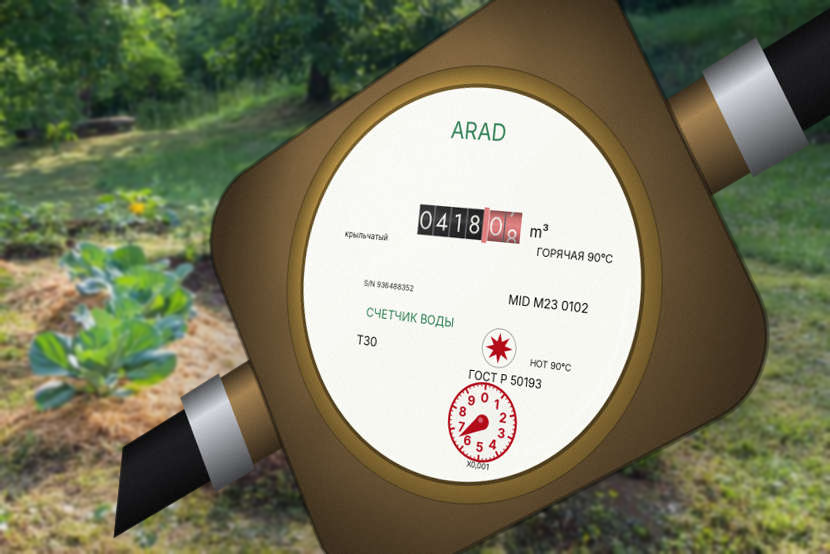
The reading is 418.076 m³
